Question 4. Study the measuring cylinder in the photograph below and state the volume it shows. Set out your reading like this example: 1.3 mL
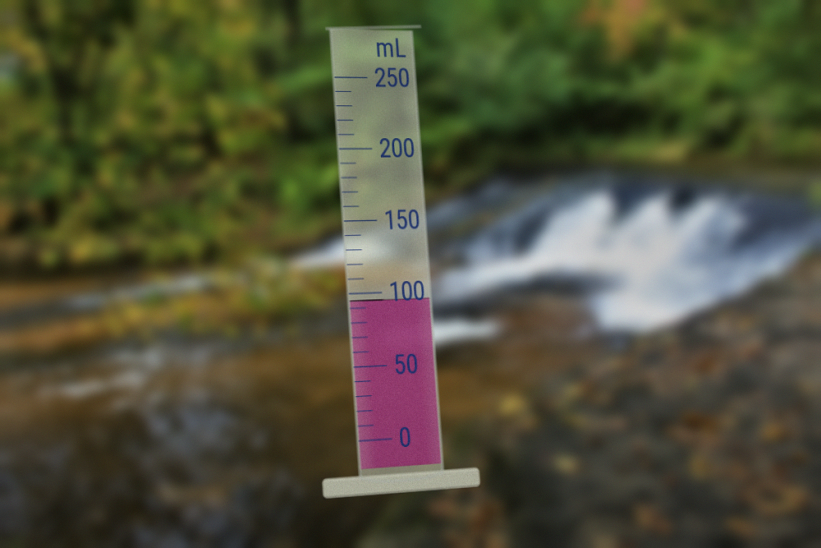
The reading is 95 mL
